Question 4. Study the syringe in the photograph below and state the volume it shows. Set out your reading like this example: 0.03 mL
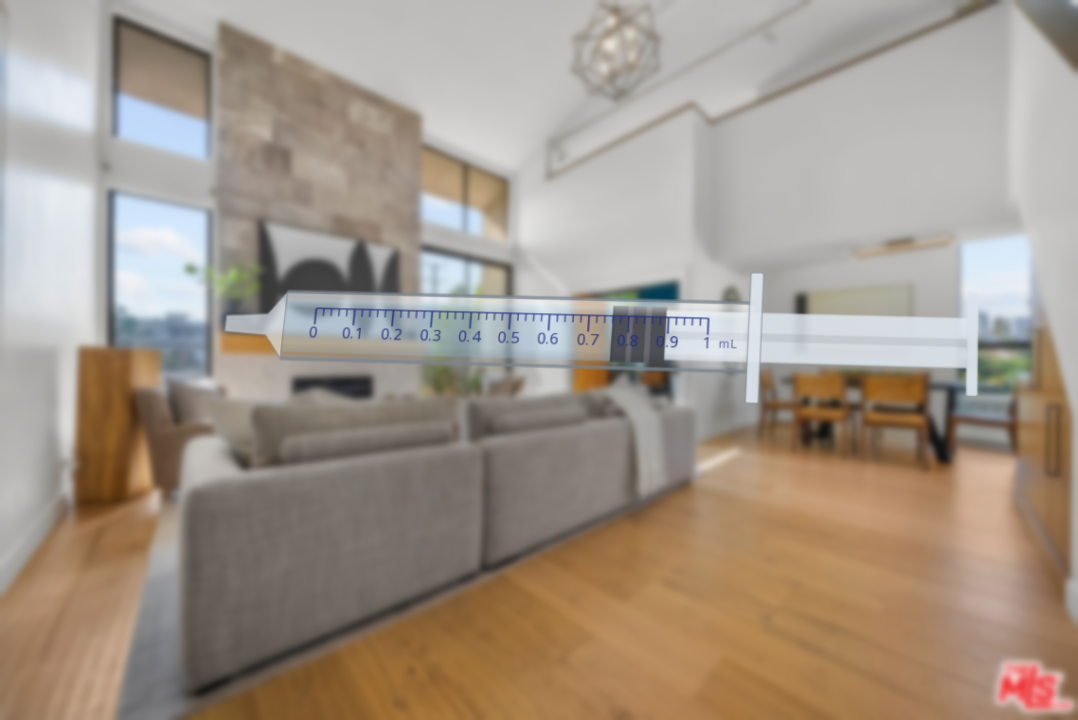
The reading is 0.76 mL
